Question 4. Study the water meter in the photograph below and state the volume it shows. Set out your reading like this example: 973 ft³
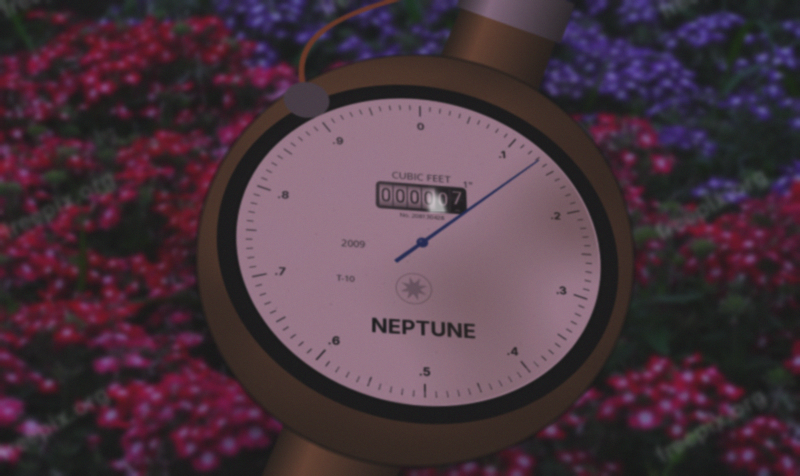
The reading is 7.13 ft³
